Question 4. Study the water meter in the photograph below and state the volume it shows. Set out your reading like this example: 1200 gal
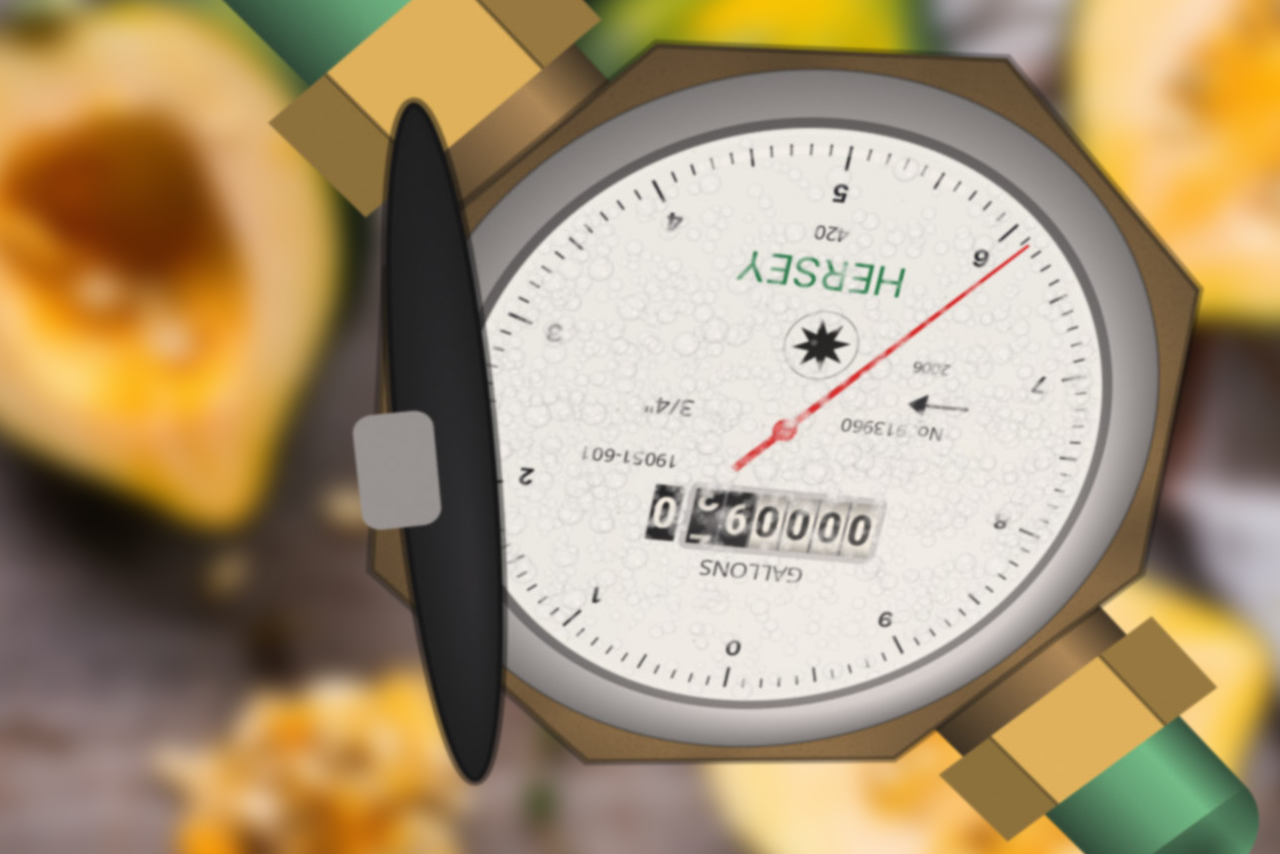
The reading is 926.1 gal
